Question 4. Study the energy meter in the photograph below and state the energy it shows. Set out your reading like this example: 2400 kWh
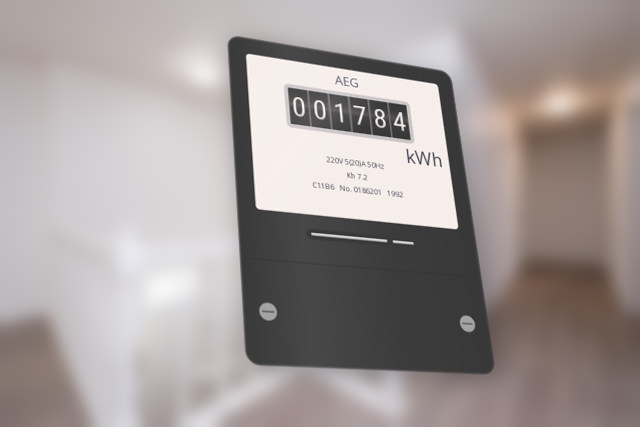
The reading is 1784 kWh
